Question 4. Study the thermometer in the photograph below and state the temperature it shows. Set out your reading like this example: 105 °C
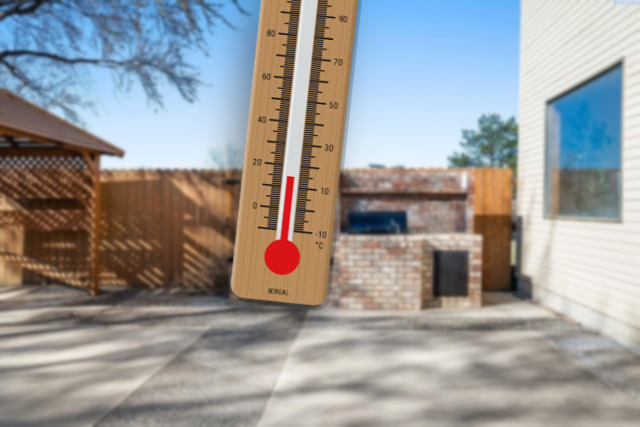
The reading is 15 °C
